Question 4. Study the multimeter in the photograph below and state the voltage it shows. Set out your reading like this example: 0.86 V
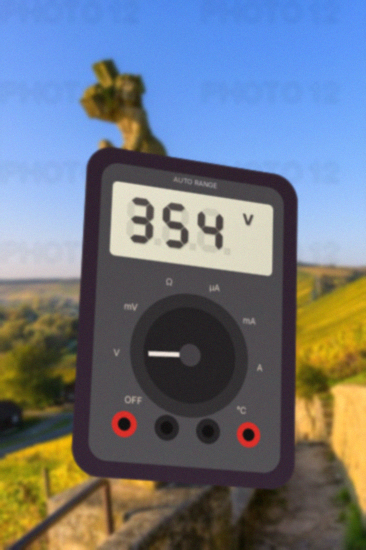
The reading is 354 V
